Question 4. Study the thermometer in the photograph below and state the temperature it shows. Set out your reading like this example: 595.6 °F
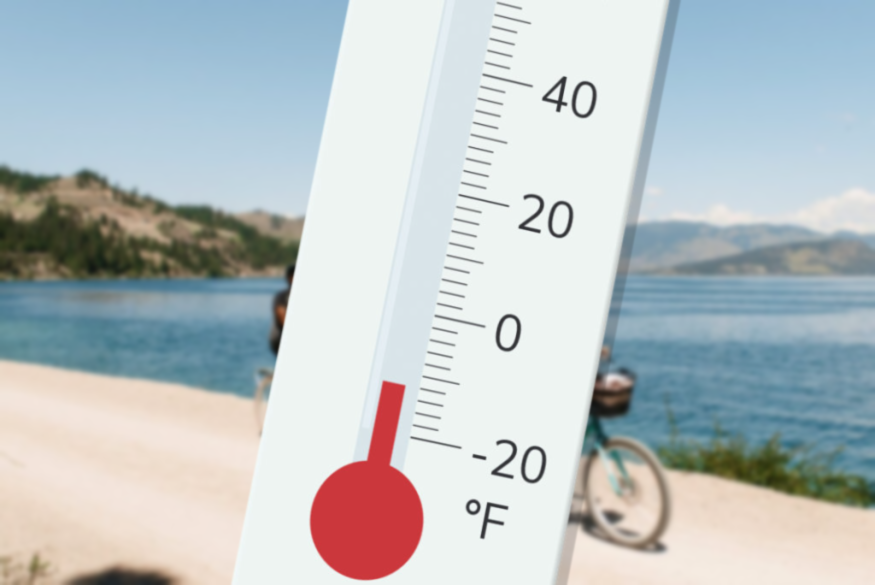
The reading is -12 °F
